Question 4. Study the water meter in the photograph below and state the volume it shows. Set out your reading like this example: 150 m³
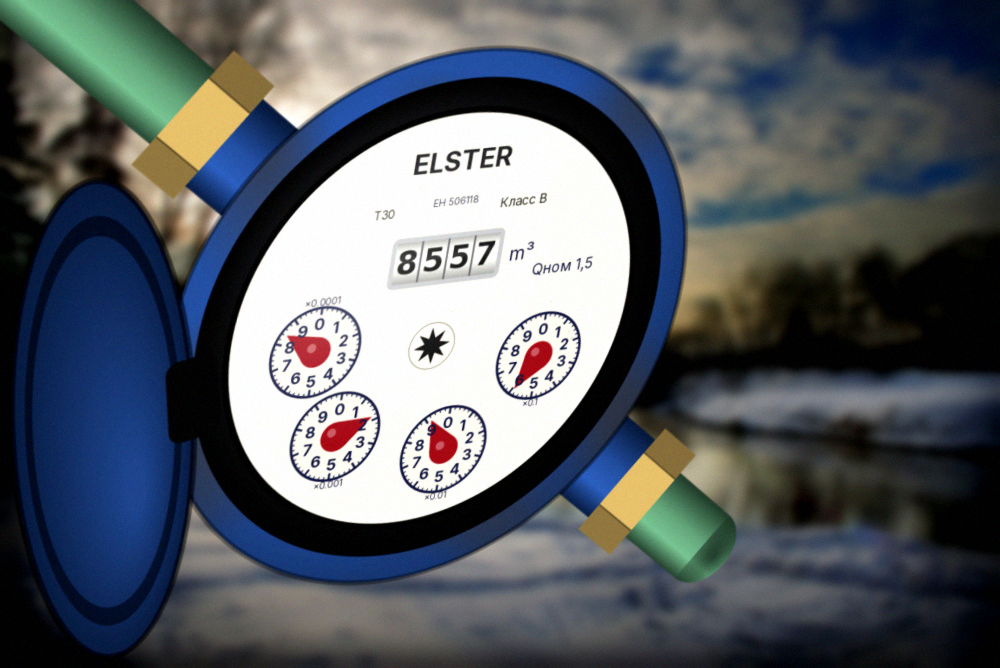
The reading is 8557.5918 m³
